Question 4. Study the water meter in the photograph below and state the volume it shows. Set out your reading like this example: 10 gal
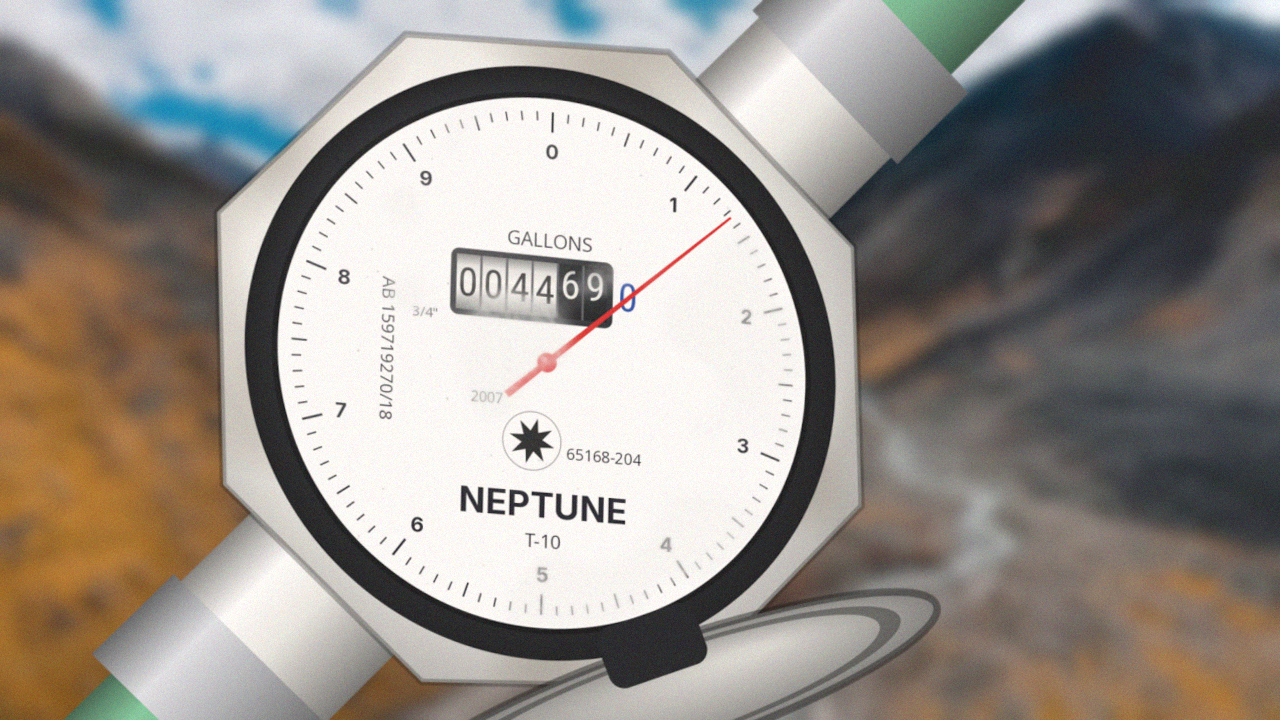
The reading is 44691.3 gal
